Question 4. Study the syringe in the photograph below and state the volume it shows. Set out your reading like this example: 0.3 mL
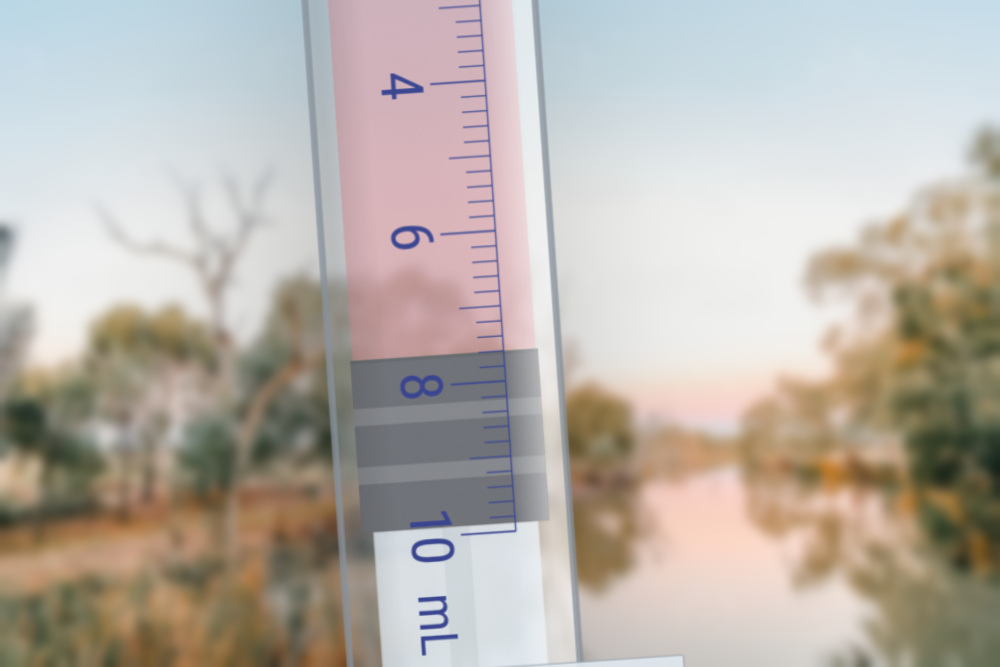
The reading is 7.6 mL
